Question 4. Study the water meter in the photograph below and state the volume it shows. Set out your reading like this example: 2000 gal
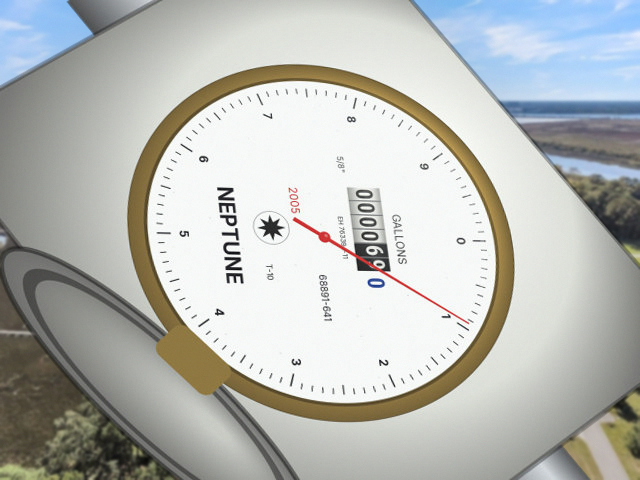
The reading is 690.9 gal
